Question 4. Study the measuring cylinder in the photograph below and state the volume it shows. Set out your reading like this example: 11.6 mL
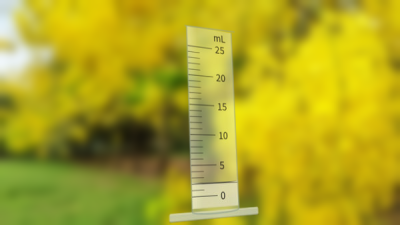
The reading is 2 mL
